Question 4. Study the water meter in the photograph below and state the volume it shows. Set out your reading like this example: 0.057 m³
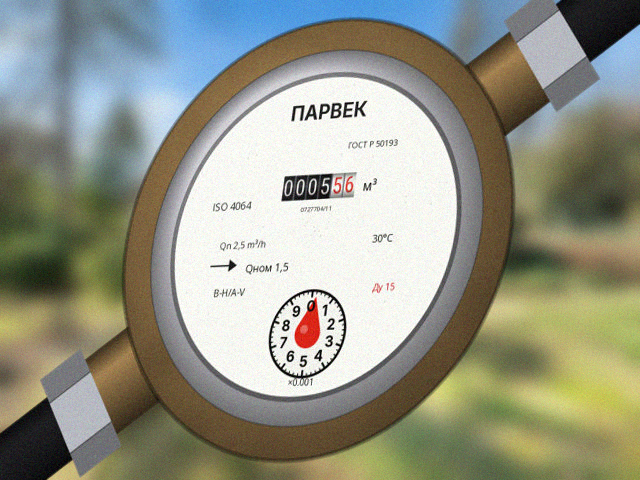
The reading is 5.560 m³
